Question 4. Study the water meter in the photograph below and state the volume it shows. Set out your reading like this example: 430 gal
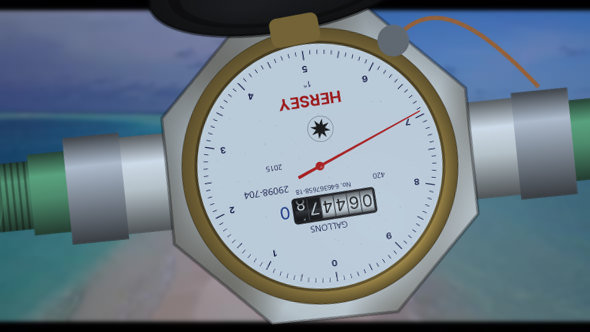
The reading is 644776.9 gal
